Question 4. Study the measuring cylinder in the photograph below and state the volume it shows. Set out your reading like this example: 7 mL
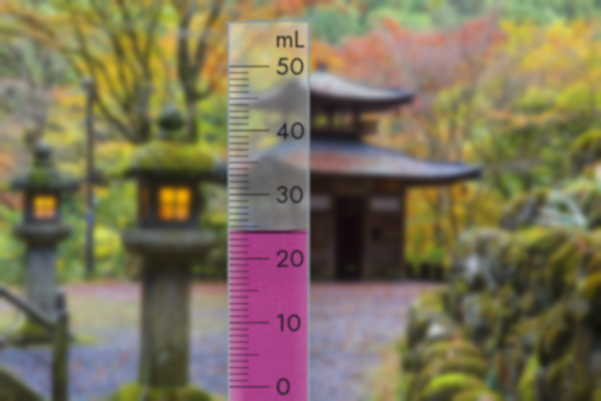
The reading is 24 mL
